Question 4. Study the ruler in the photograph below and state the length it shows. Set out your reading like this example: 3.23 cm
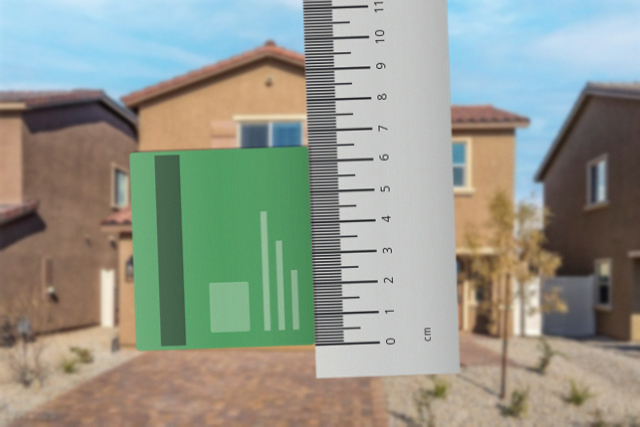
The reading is 6.5 cm
